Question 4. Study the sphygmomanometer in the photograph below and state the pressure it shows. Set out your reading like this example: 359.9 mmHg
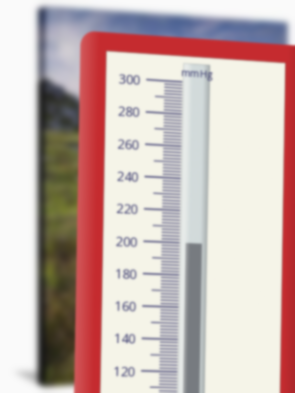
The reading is 200 mmHg
